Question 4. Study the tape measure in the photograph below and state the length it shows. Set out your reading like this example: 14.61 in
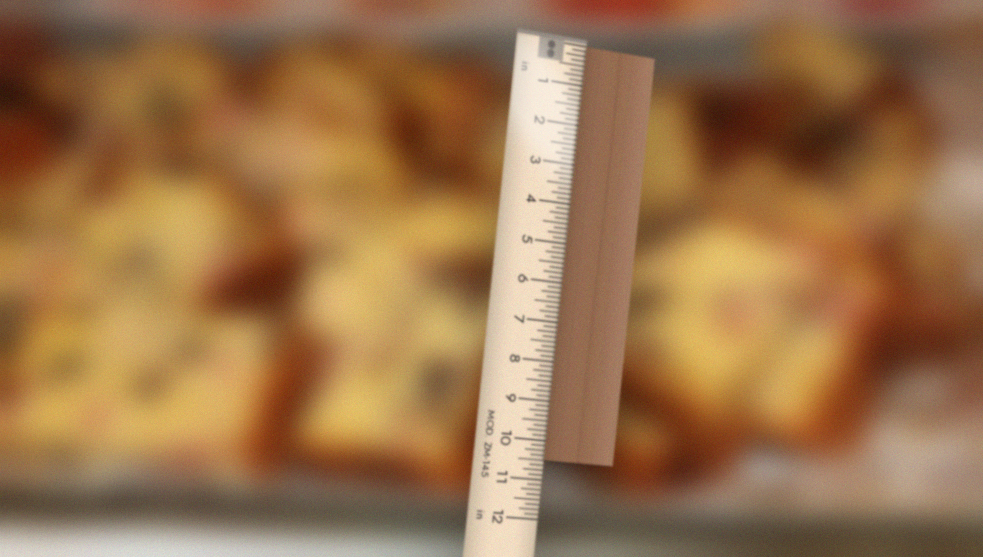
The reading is 10.5 in
